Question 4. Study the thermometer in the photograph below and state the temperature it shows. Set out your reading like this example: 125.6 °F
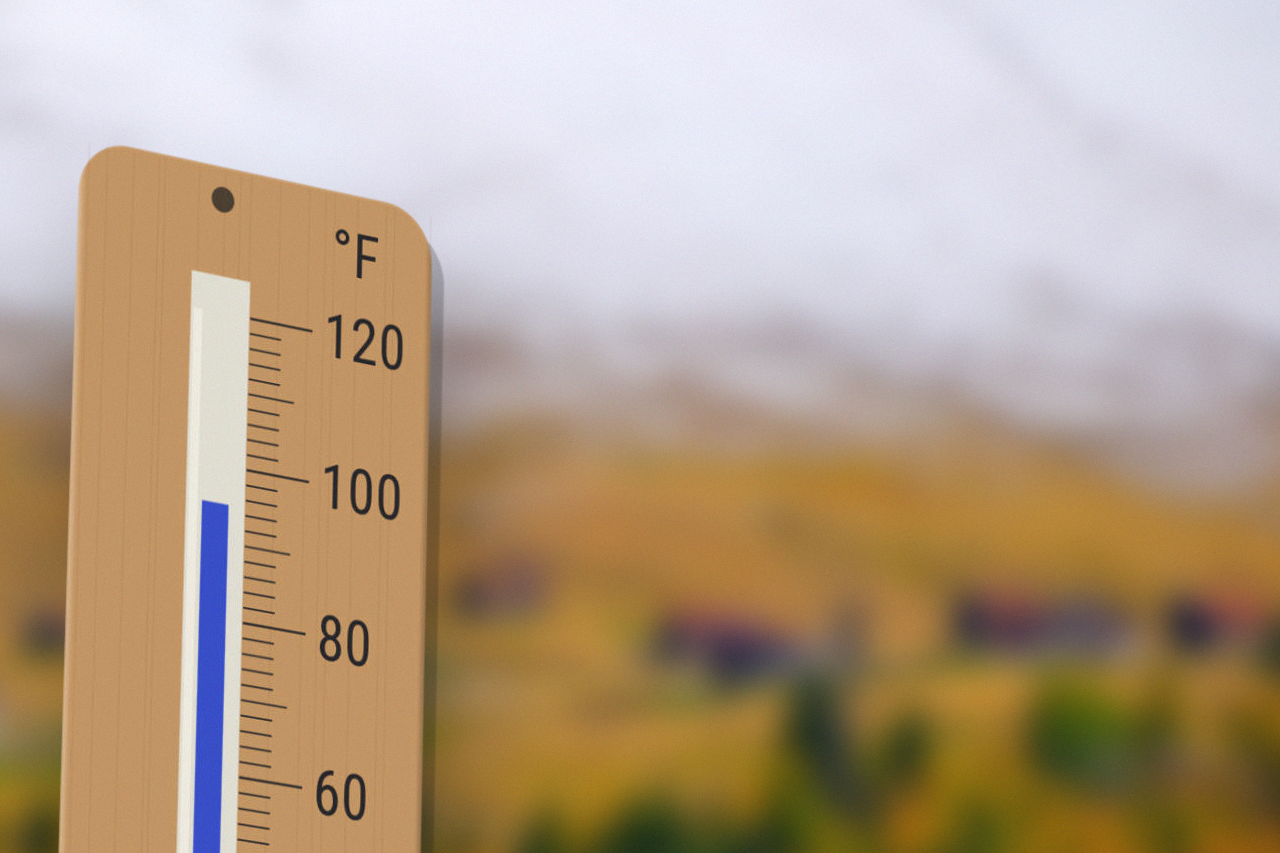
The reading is 95 °F
